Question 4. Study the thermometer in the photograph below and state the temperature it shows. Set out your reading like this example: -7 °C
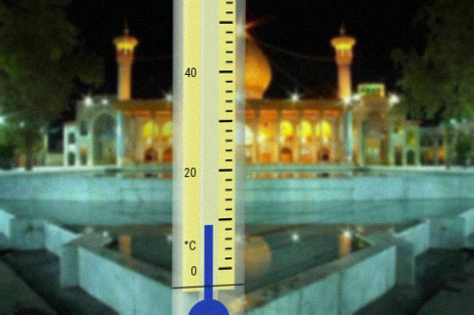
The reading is 9 °C
